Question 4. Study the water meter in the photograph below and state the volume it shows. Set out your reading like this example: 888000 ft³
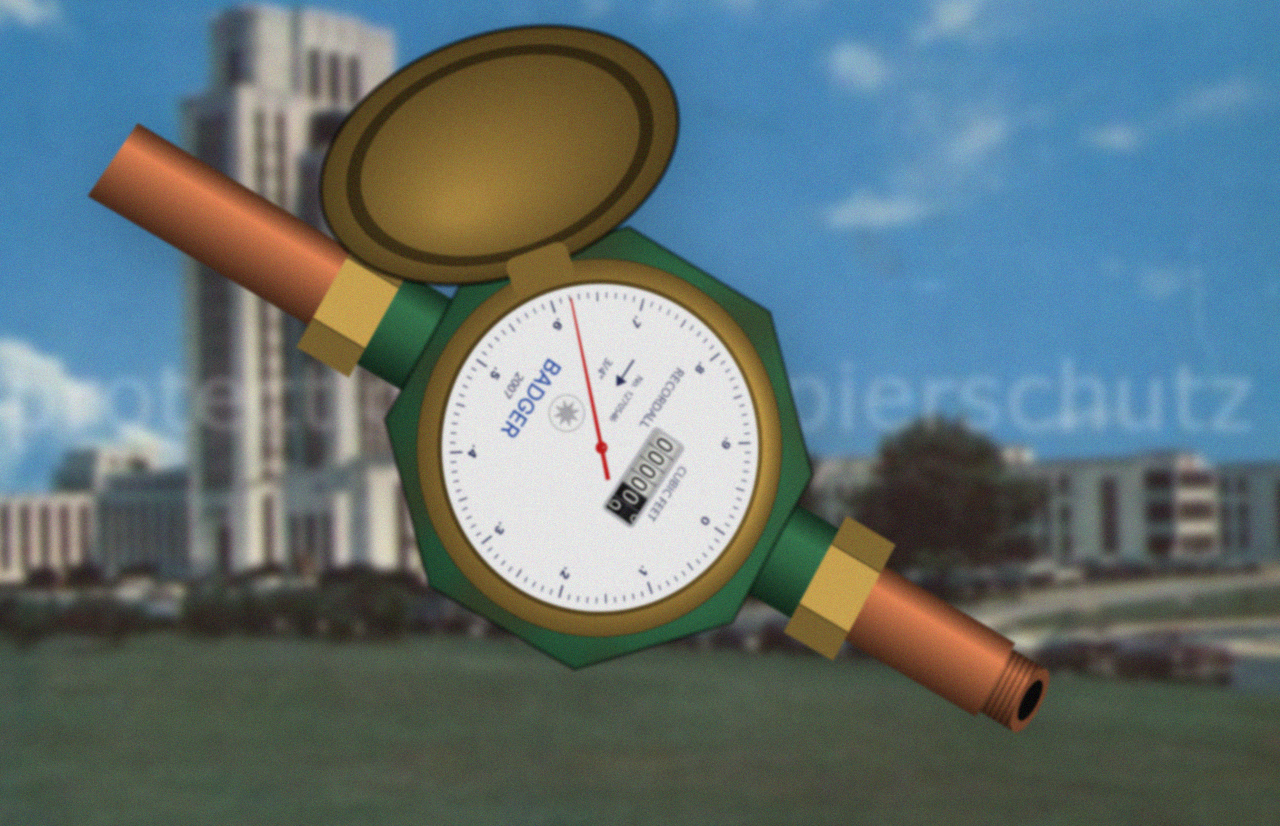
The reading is 8.62 ft³
